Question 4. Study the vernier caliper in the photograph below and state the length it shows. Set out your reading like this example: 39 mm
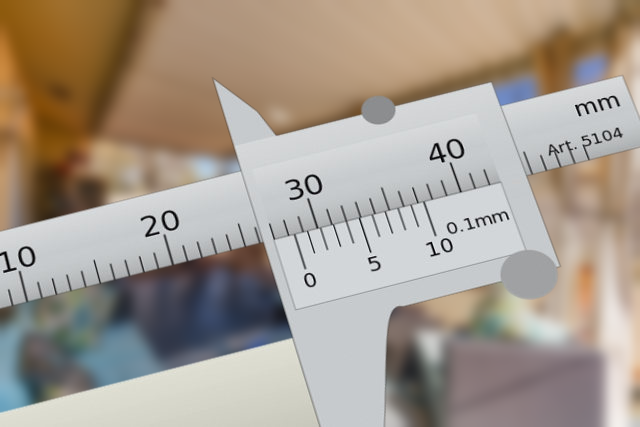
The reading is 28.4 mm
